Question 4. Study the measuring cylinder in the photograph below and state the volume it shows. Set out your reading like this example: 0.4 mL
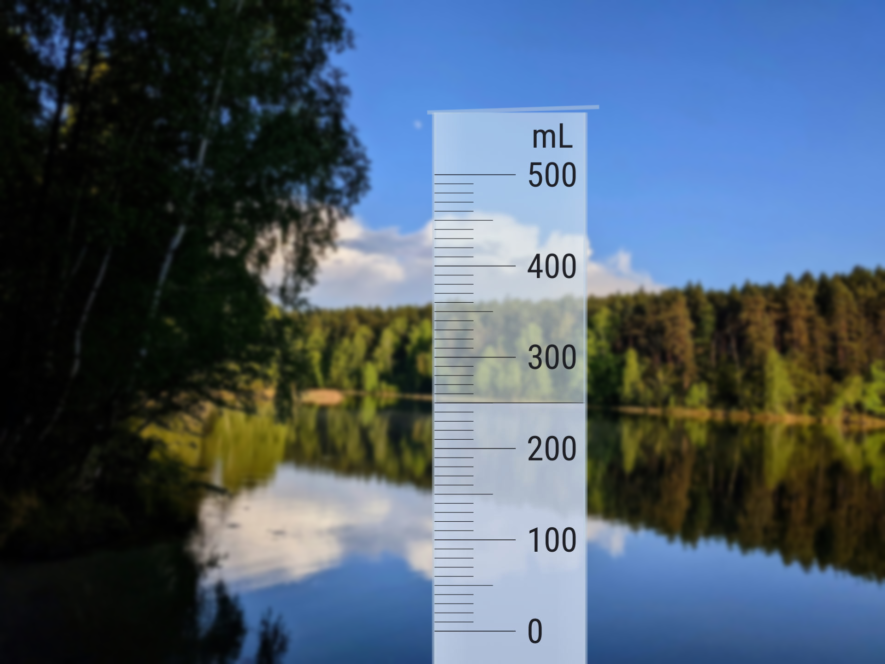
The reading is 250 mL
